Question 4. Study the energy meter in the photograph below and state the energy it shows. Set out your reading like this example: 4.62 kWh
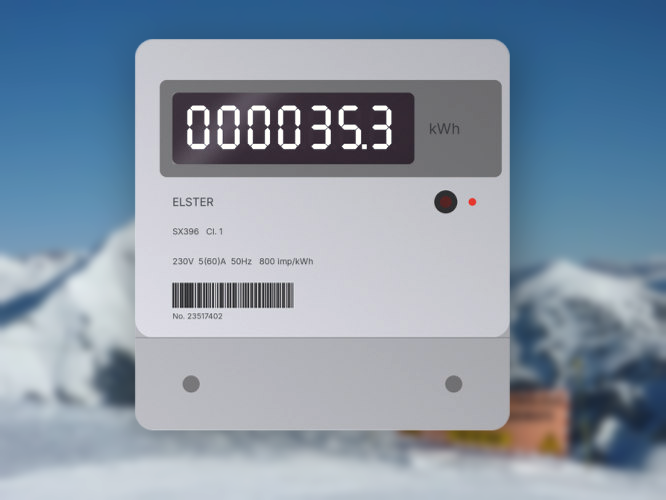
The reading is 35.3 kWh
